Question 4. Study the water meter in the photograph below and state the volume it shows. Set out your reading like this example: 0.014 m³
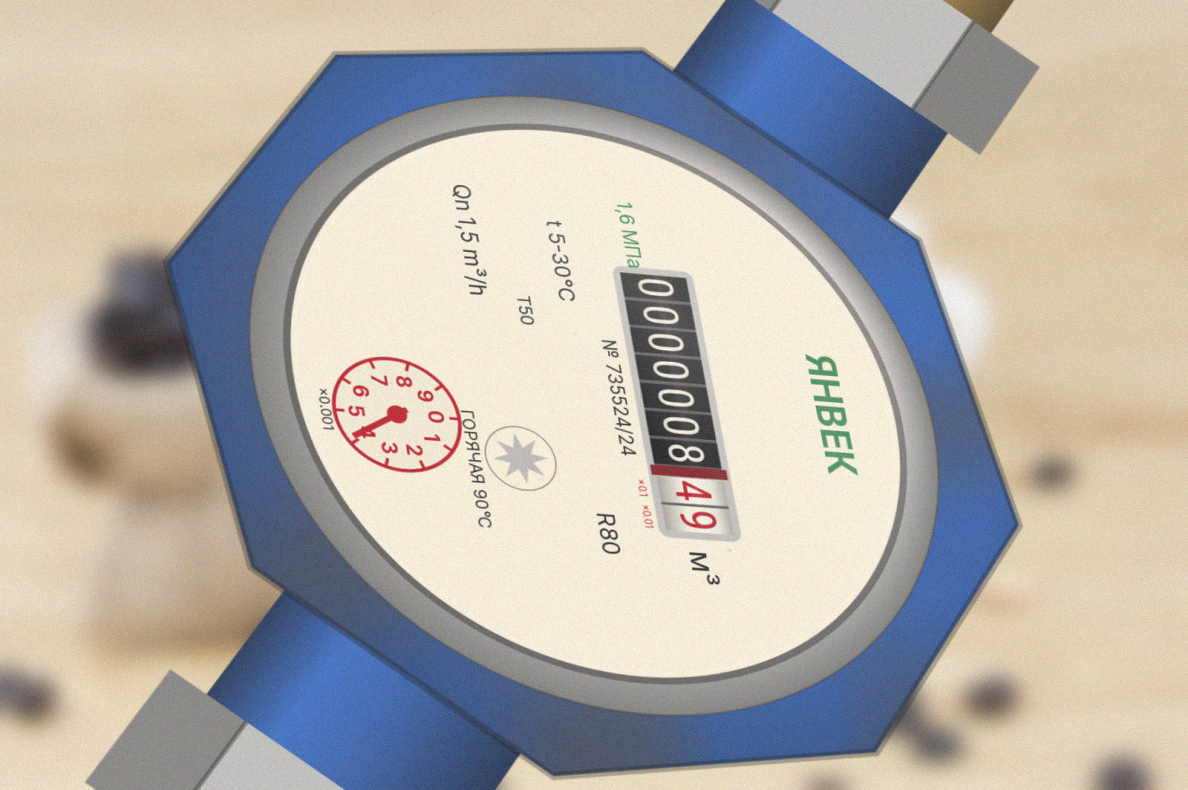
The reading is 8.494 m³
